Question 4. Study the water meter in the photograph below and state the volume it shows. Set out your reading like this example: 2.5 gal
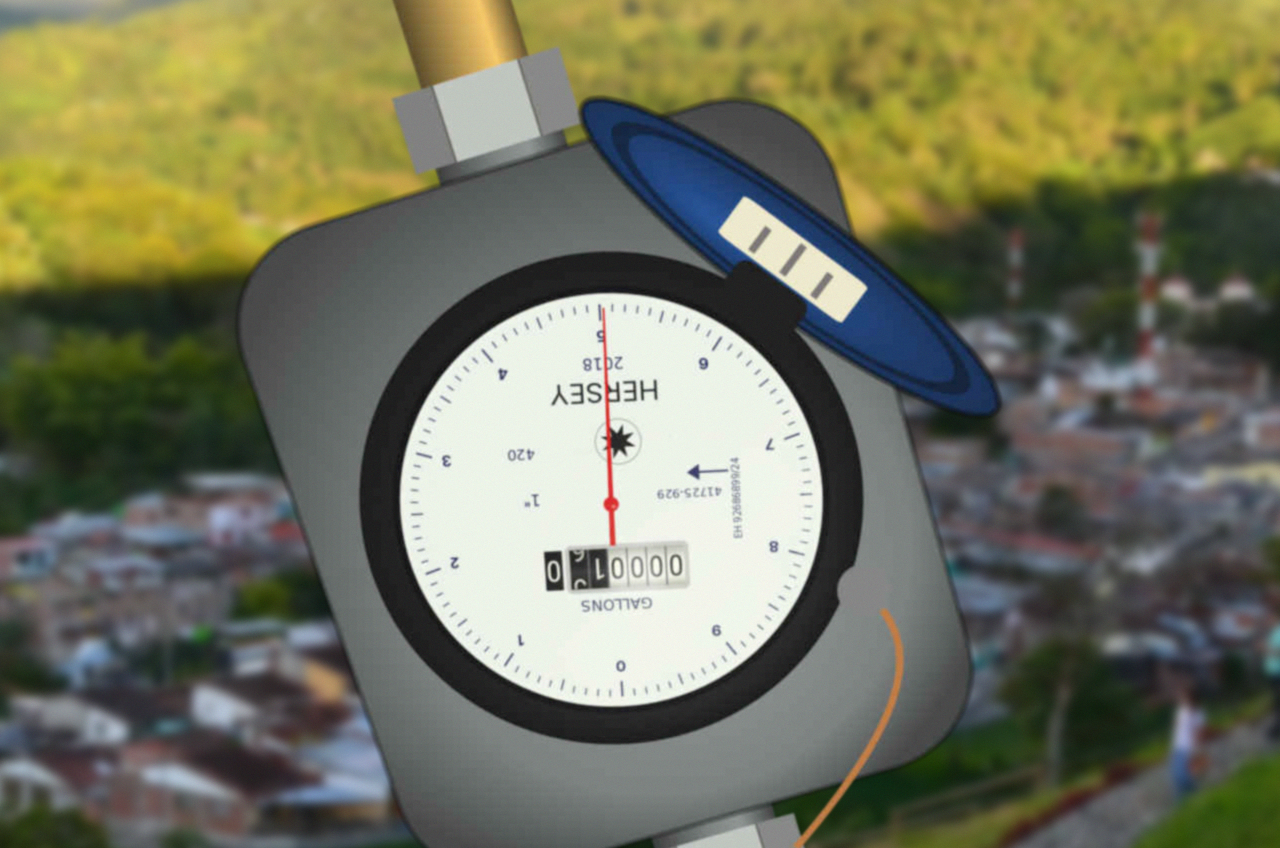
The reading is 155.0 gal
